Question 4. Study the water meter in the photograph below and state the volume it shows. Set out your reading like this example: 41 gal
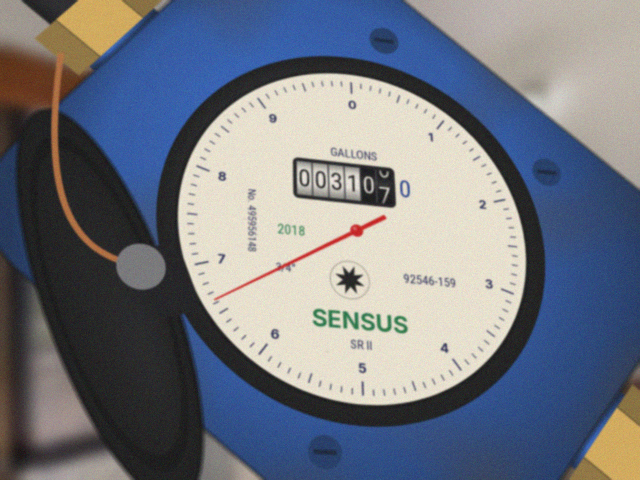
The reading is 31066.6 gal
